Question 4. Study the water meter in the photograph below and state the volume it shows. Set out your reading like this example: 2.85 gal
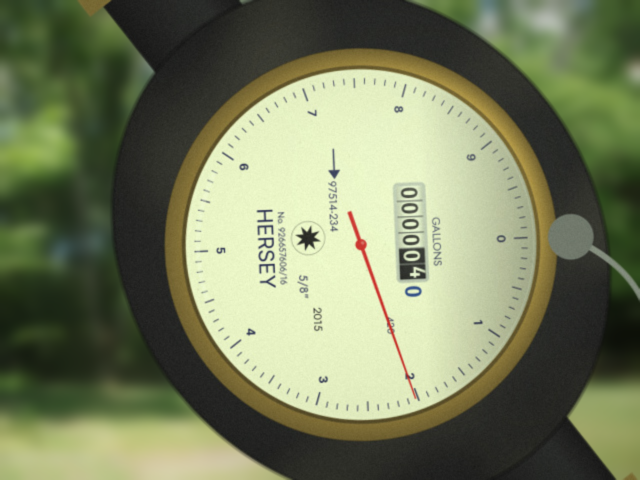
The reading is 42.0 gal
